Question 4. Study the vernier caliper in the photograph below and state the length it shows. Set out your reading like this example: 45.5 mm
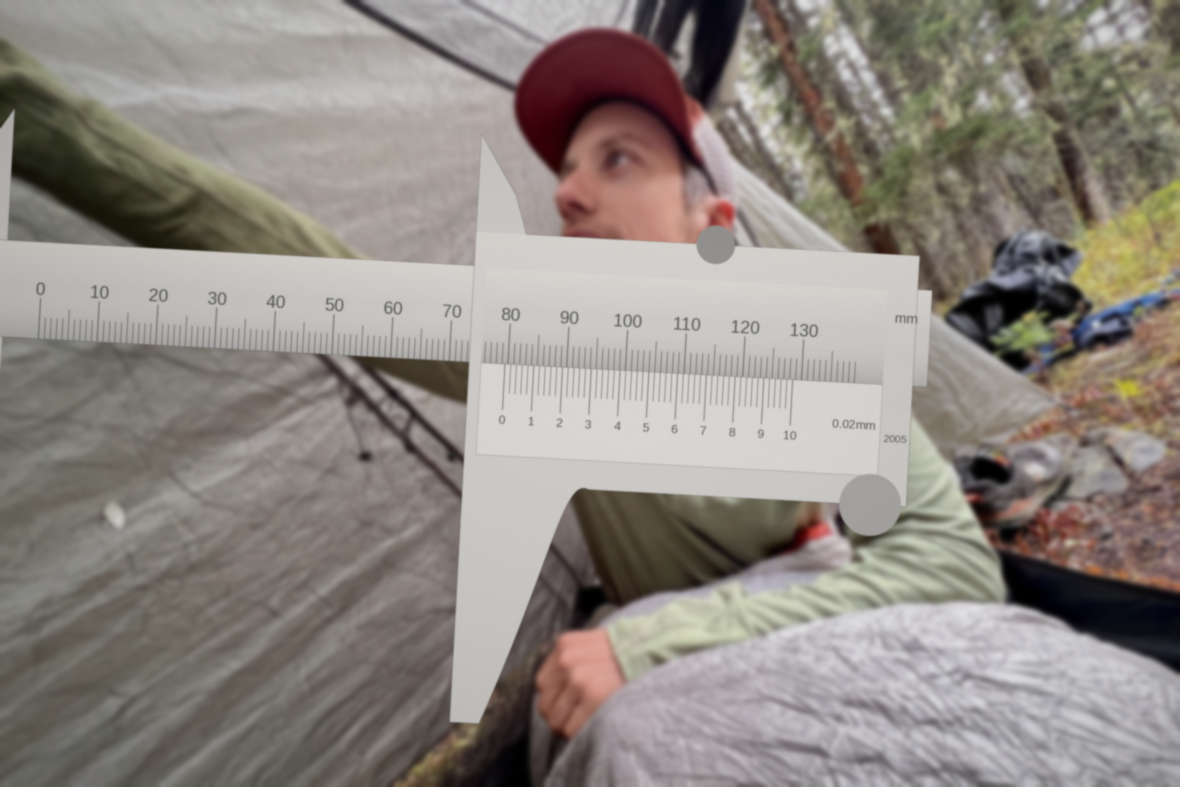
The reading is 79.5 mm
